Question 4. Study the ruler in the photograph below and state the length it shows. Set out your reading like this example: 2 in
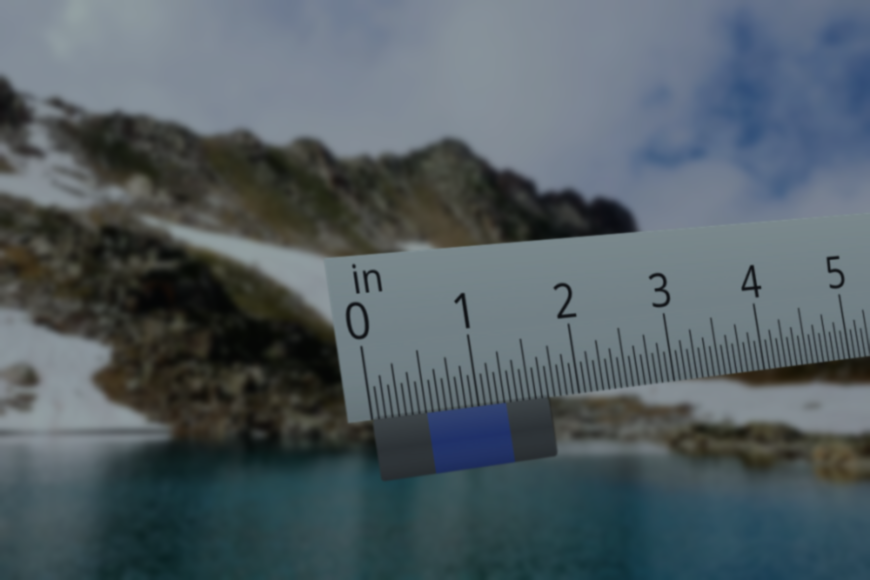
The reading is 1.6875 in
